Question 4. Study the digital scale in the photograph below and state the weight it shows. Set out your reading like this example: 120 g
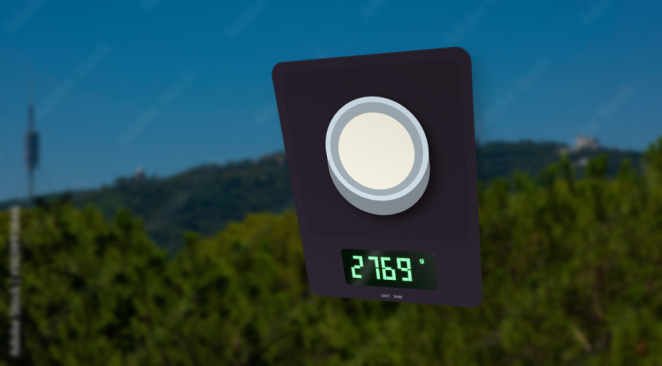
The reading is 2769 g
